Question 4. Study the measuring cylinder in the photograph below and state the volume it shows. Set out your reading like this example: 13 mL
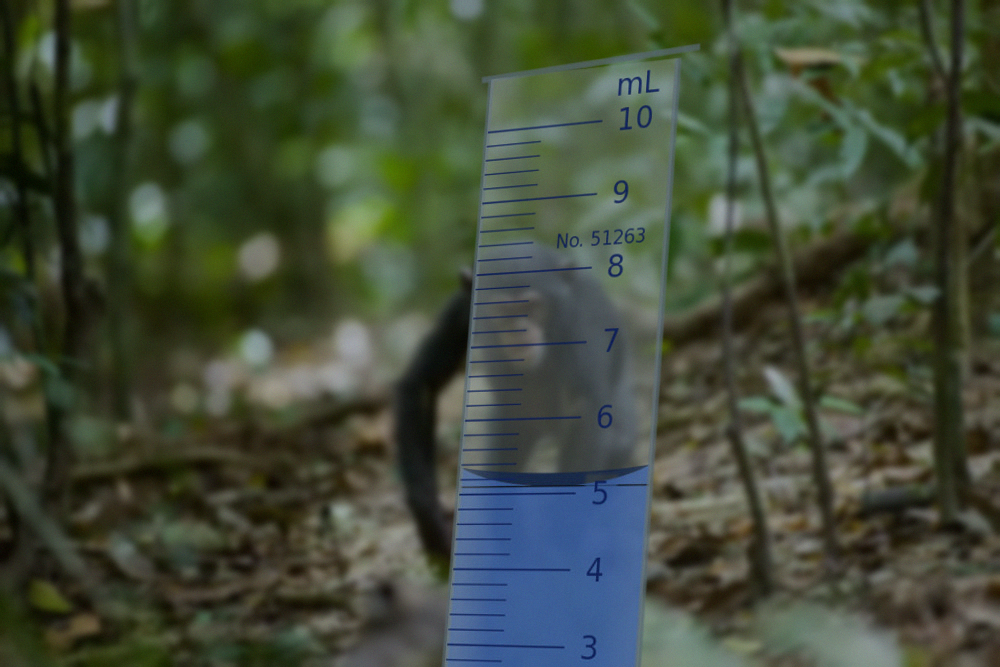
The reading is 5.1 mL
